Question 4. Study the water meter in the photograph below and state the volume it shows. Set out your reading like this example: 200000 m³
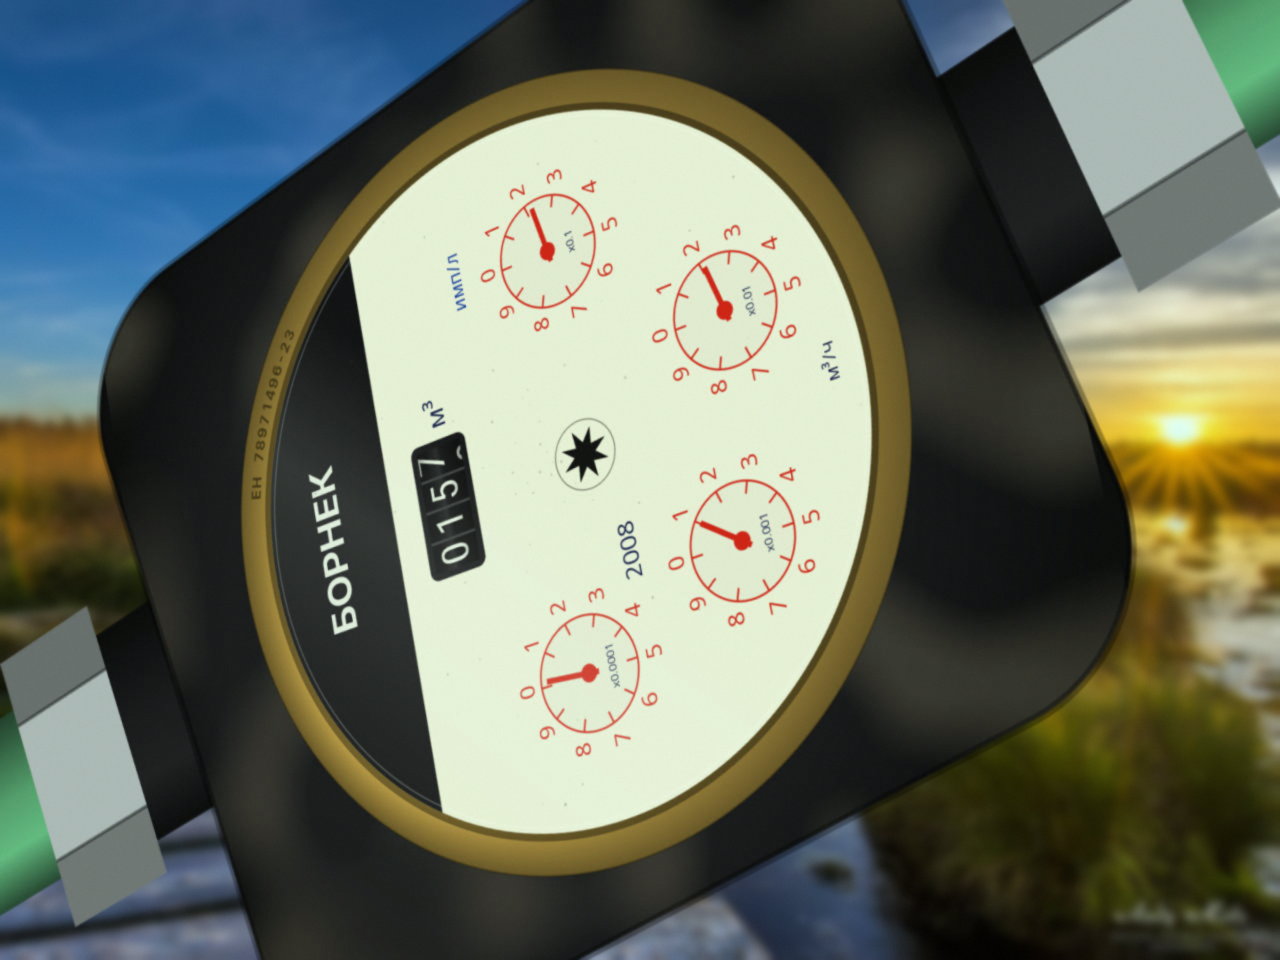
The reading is 157.2210 m³
